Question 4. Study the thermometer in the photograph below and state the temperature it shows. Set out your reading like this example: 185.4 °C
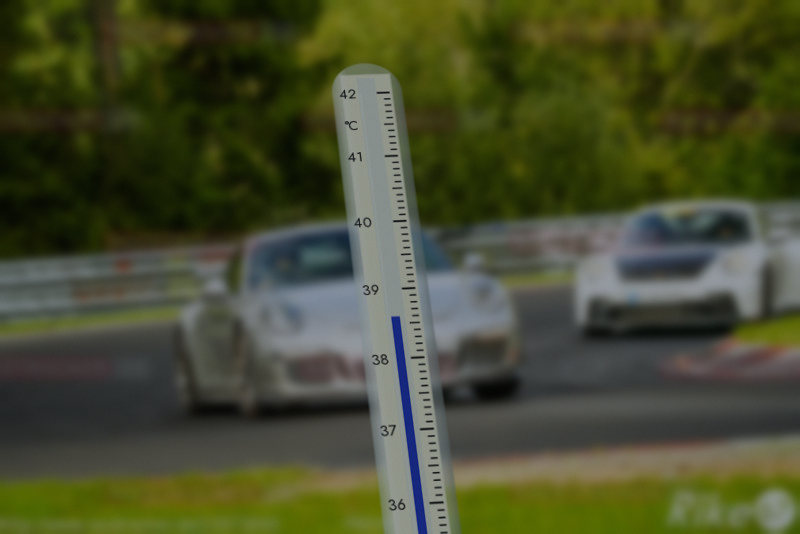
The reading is 38.6 °C
